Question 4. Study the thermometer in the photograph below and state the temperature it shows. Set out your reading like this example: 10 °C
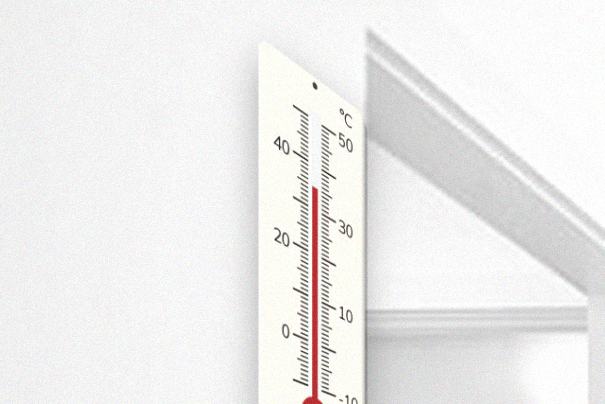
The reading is 35 °C
